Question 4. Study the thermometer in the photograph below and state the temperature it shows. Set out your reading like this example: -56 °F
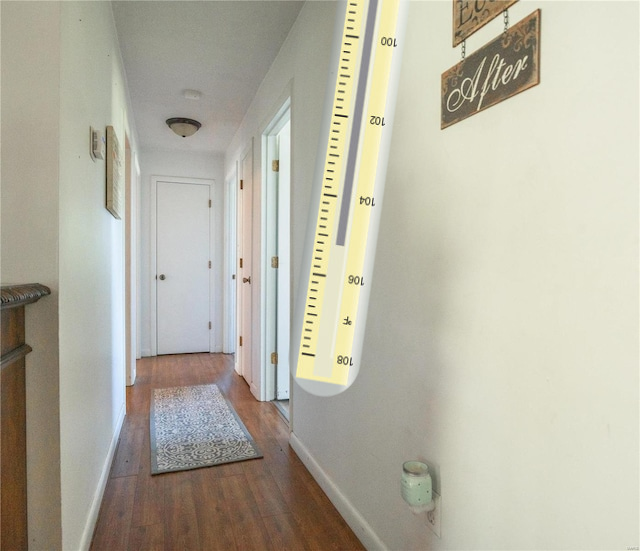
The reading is 105.2 °F
